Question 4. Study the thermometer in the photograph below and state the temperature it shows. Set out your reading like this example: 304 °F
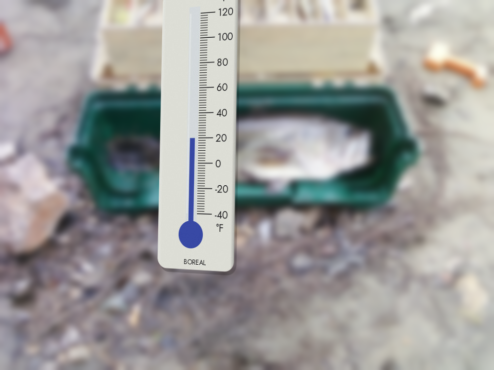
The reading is 20 °F
